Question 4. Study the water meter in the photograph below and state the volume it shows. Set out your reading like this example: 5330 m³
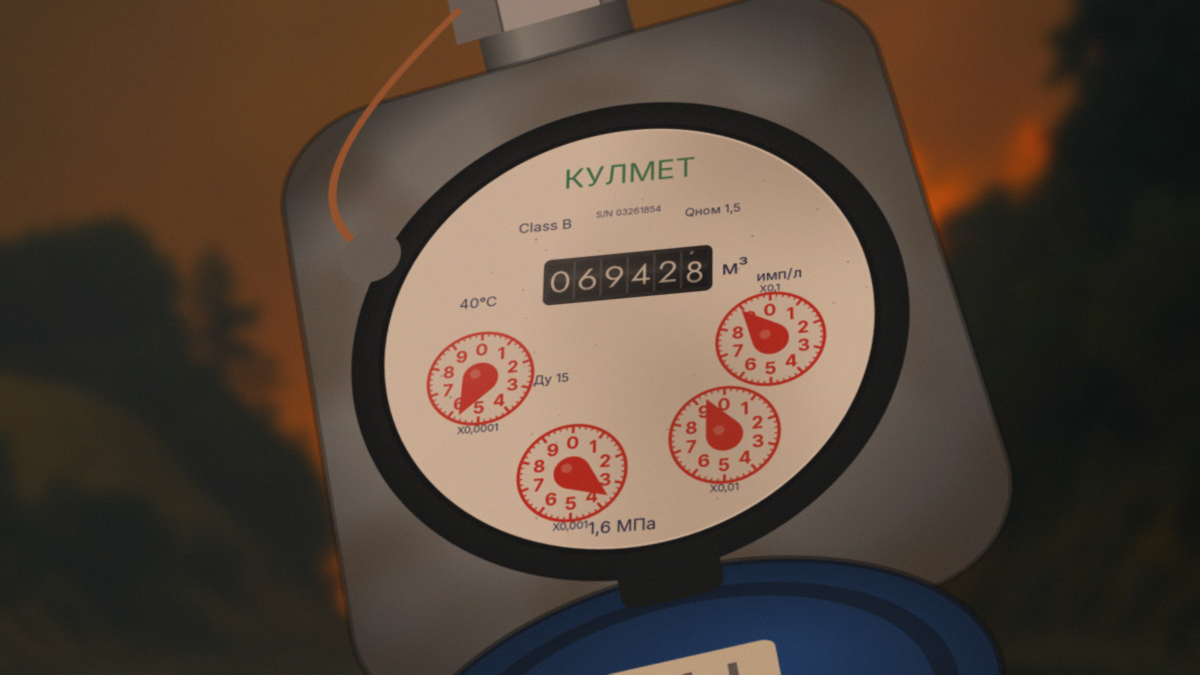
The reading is 69427.8935 m³
